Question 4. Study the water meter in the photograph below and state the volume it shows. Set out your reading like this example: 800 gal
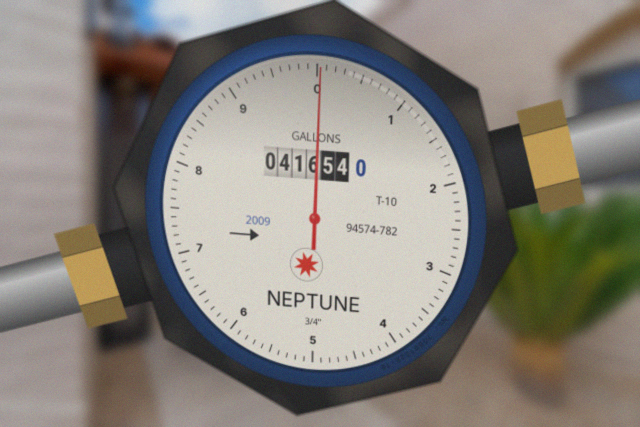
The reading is 416540.0 gal
